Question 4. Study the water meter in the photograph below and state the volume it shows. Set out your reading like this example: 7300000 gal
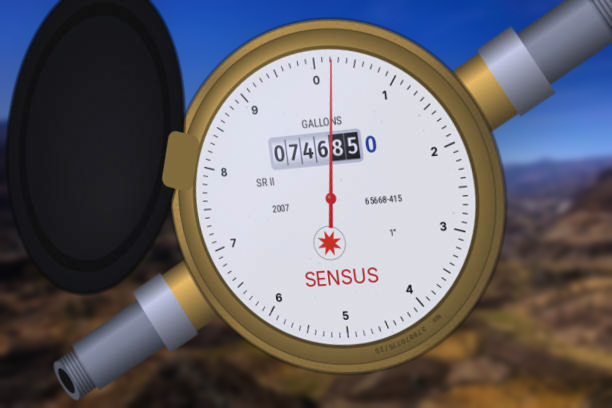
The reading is 746850.2 gal
